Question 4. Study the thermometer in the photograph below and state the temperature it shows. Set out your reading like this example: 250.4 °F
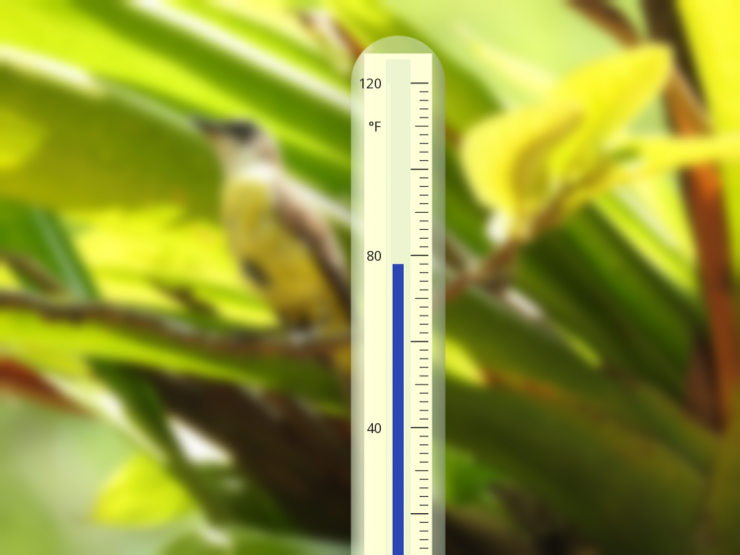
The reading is 78 °F
